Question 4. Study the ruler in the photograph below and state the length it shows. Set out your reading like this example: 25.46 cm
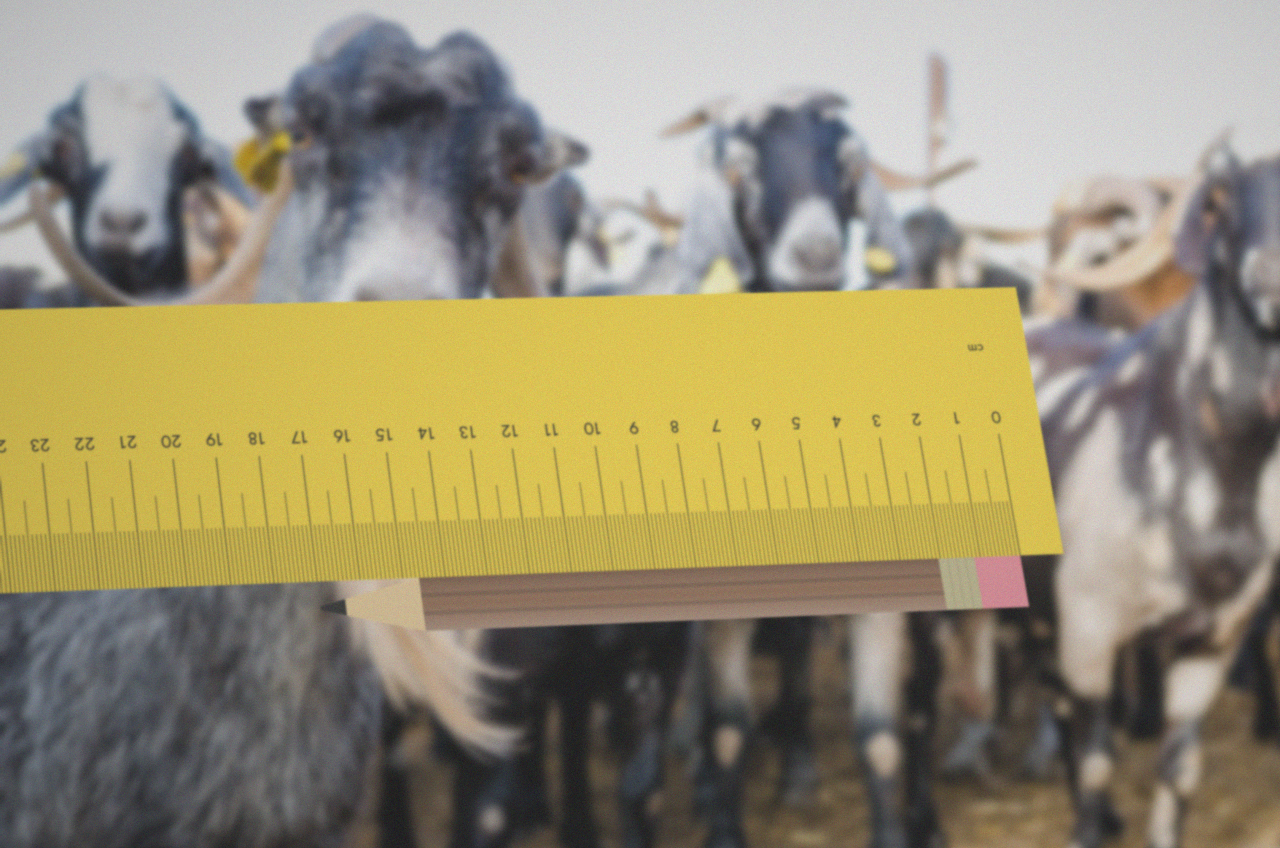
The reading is 17 cm
